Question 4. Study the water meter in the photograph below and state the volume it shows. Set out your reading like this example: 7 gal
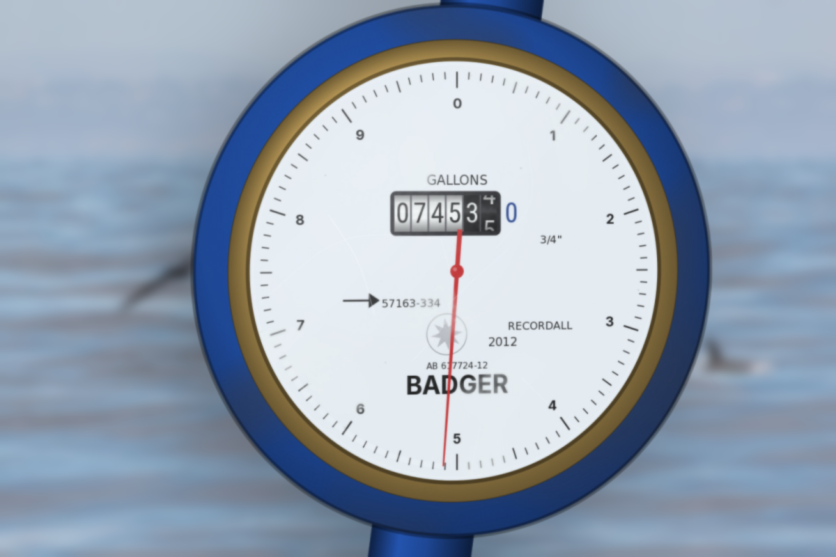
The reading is 745345.1 gal
